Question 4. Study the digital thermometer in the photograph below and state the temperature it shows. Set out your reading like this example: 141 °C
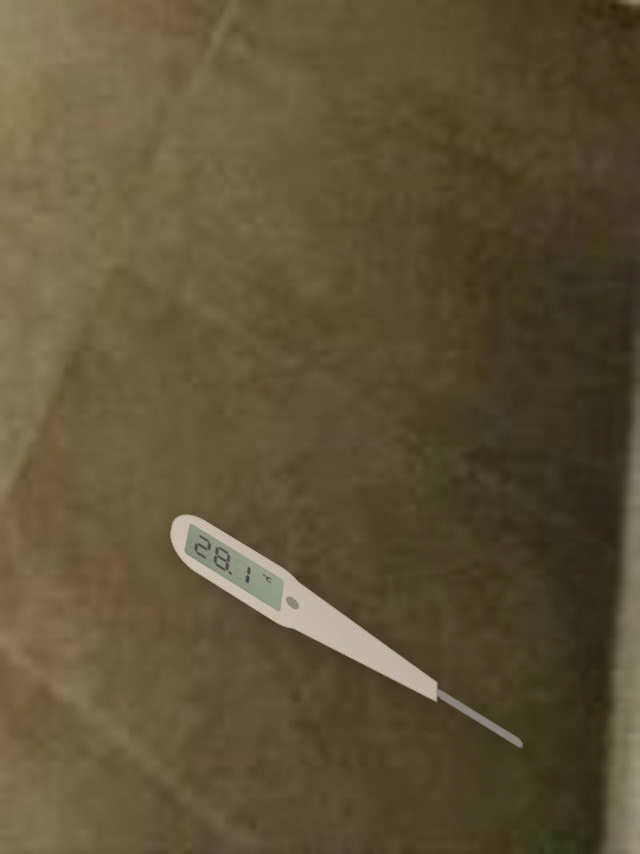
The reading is 28.1 °C
